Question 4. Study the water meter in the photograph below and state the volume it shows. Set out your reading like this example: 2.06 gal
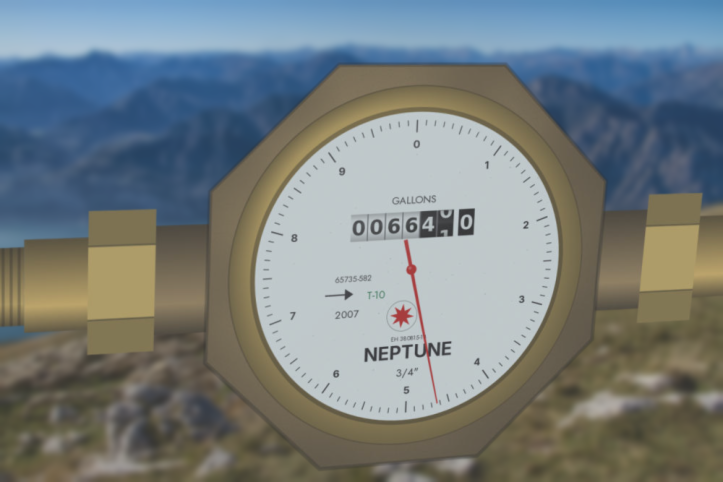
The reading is 66404.6 gal
